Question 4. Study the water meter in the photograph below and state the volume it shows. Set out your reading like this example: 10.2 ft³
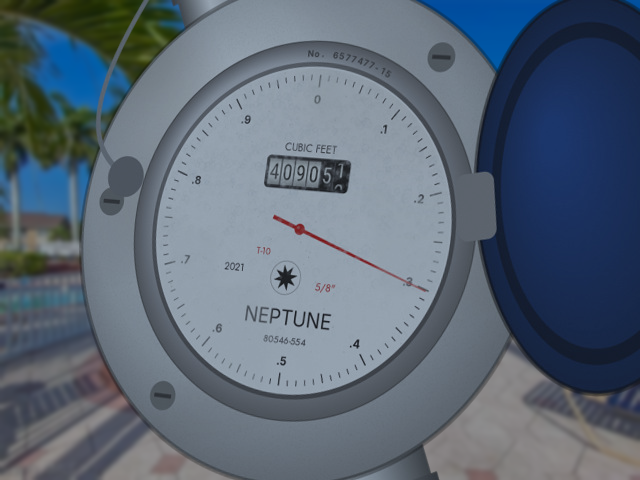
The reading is 409051.30 ft³
